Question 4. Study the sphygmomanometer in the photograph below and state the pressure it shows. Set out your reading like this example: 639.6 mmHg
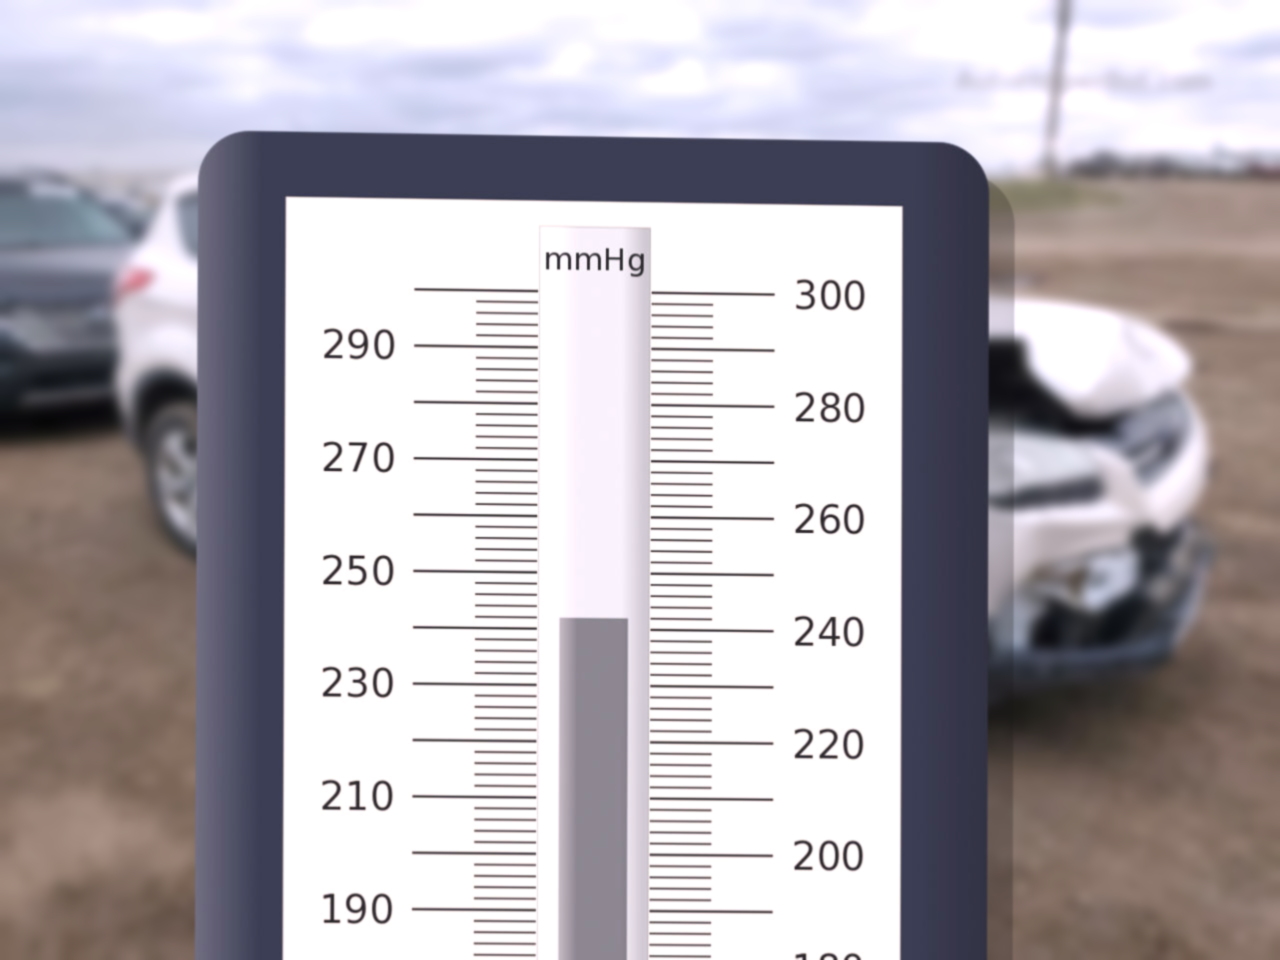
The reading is 242 mmHg
